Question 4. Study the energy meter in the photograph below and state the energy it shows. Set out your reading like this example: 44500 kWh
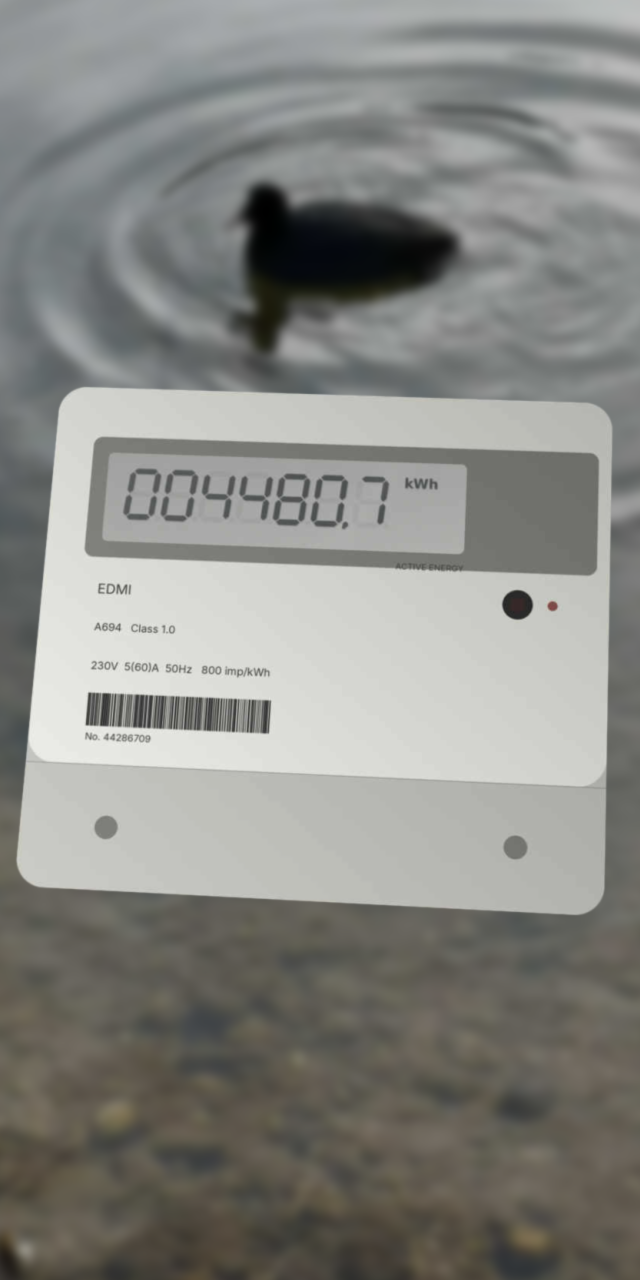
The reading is 4480.7 kWh
